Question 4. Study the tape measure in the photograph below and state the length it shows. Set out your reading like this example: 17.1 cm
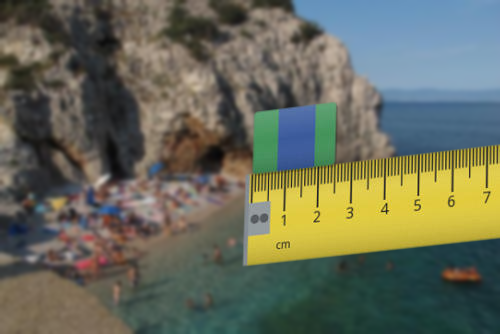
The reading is 2.5 cm
